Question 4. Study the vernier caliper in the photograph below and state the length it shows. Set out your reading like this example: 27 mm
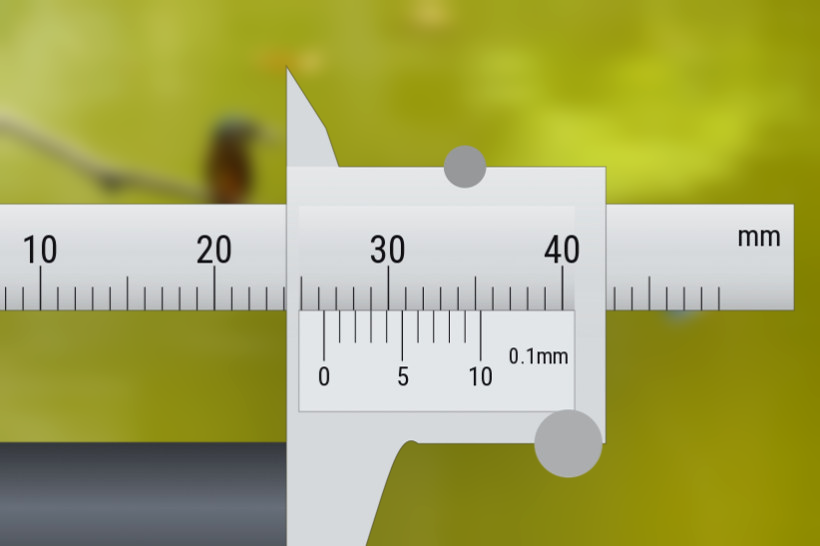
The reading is 26.3 mm
